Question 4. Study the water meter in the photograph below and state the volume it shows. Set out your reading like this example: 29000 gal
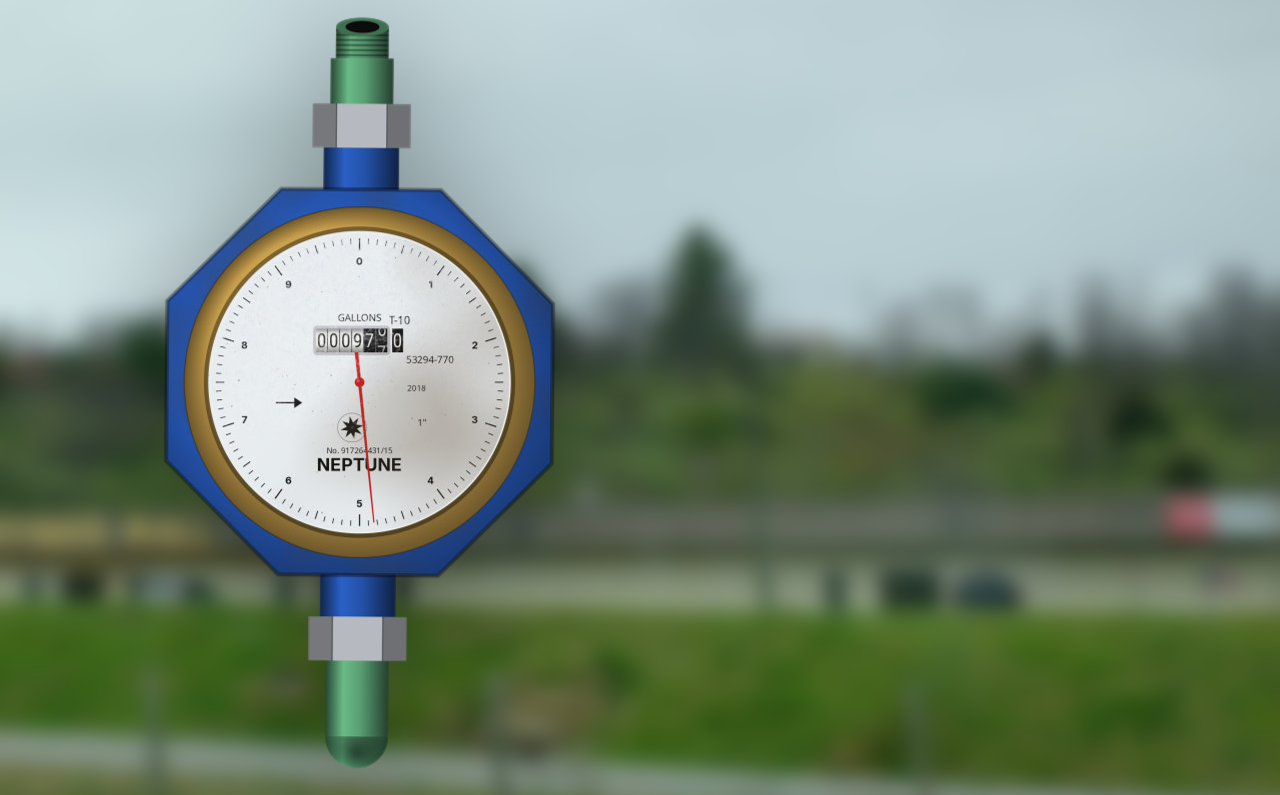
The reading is 9764.8 gal
